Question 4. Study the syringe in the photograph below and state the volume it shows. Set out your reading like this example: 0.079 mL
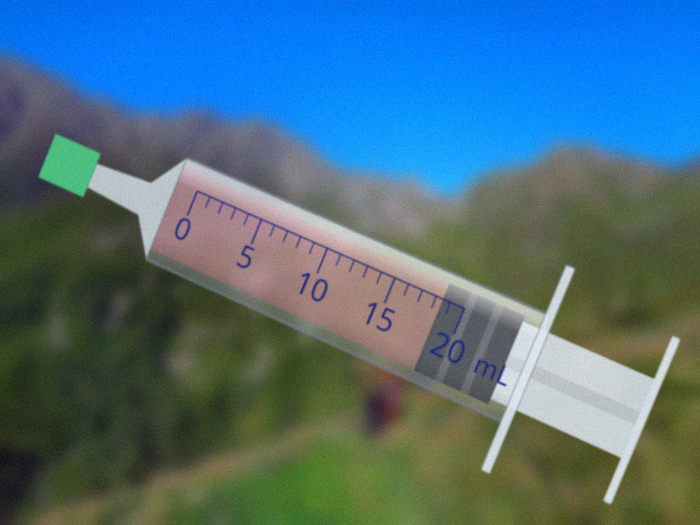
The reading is 18.5 mL
